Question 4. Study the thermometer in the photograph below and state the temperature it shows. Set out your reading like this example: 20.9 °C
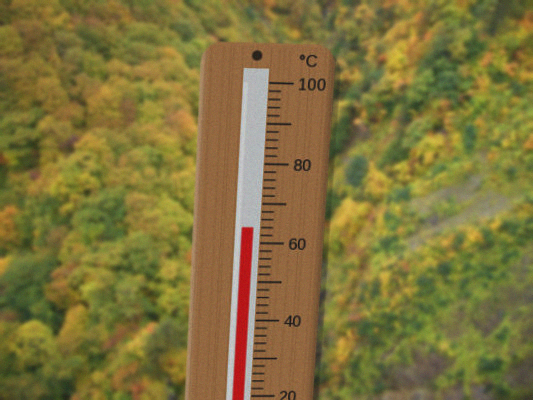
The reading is 64 °C
